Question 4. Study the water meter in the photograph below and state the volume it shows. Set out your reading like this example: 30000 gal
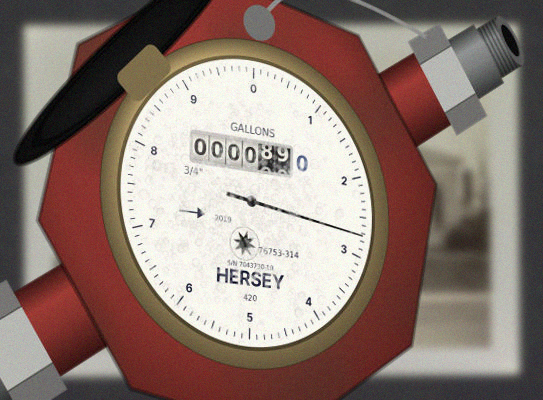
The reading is 892.7 gal
